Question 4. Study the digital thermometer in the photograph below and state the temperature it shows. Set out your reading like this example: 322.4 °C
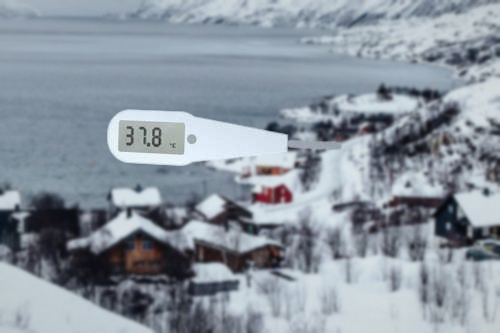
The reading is 37.8 °C
